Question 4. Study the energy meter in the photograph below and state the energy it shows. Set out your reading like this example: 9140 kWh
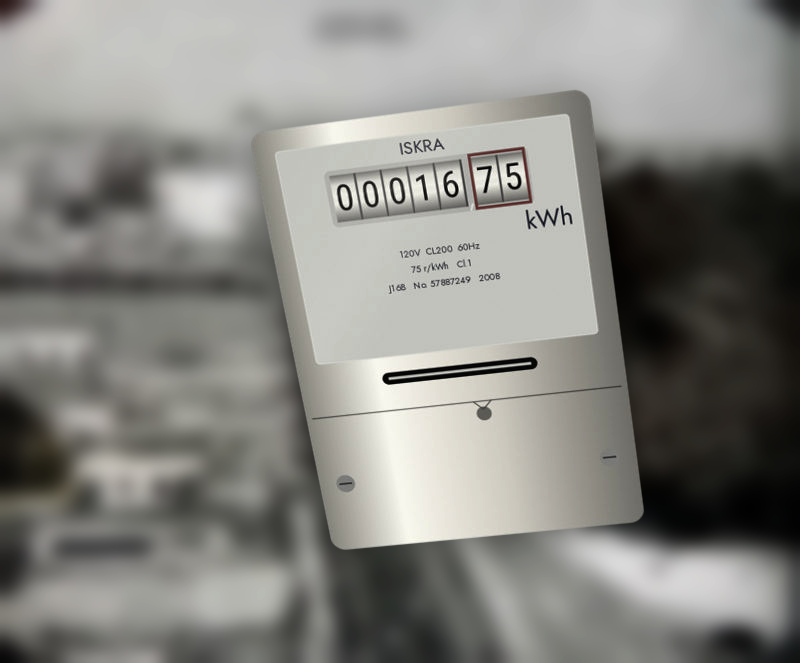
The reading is 16.75 kWh
